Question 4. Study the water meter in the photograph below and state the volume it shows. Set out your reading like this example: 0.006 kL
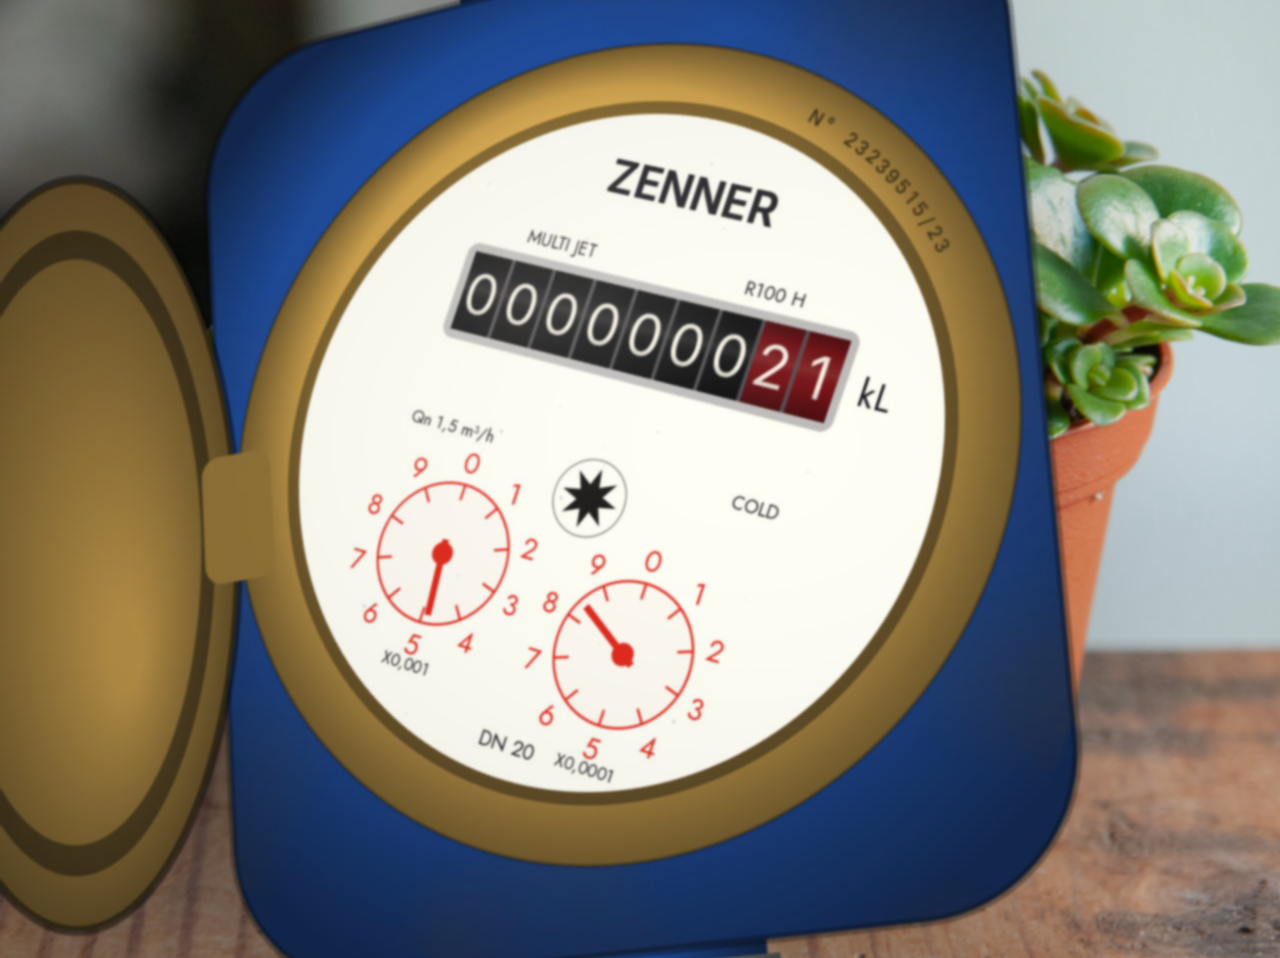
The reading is 0.2148 kL
